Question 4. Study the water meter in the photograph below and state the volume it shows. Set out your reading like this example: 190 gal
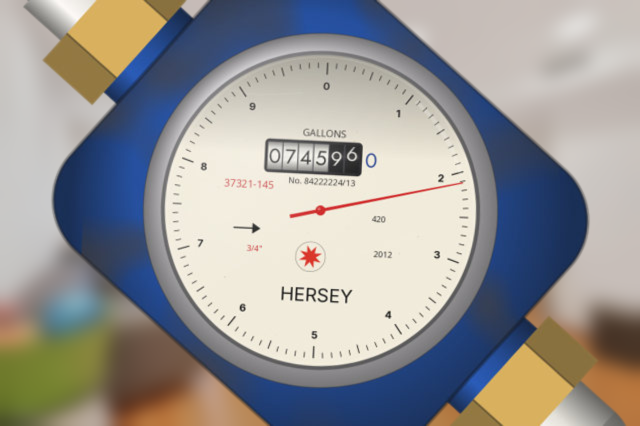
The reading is 745962.1 gal
